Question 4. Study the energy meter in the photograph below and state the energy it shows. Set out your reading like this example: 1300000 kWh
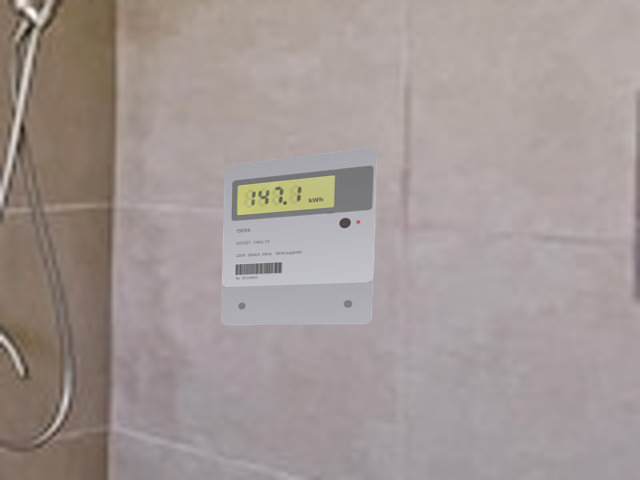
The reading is 147.1 kWh
